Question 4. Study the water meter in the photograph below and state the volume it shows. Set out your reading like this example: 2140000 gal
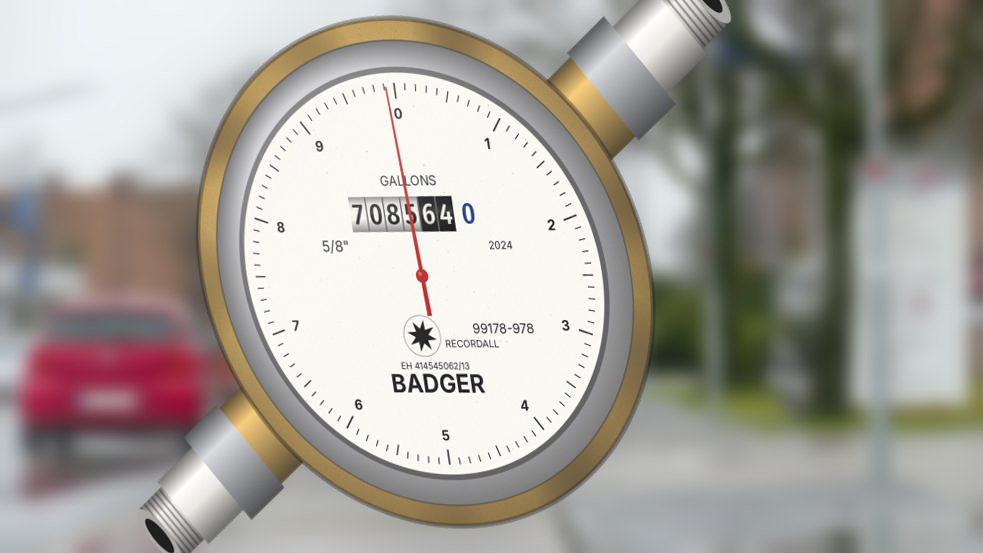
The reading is 7085639.9 gal
